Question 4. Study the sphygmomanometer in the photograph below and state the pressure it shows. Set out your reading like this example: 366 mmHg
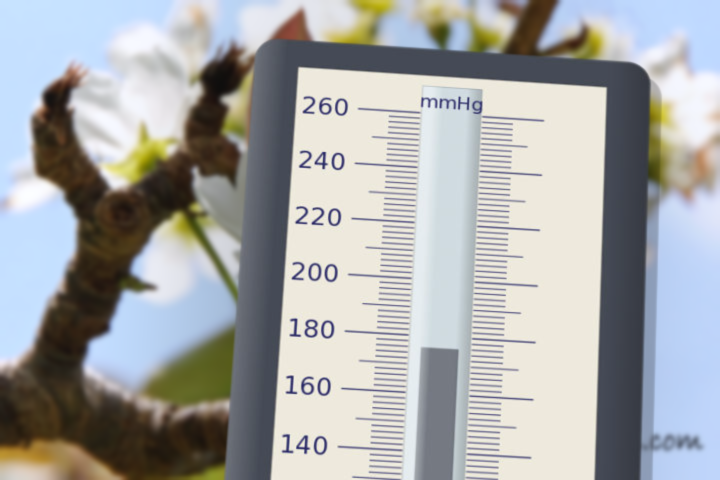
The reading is 176 mmHg
